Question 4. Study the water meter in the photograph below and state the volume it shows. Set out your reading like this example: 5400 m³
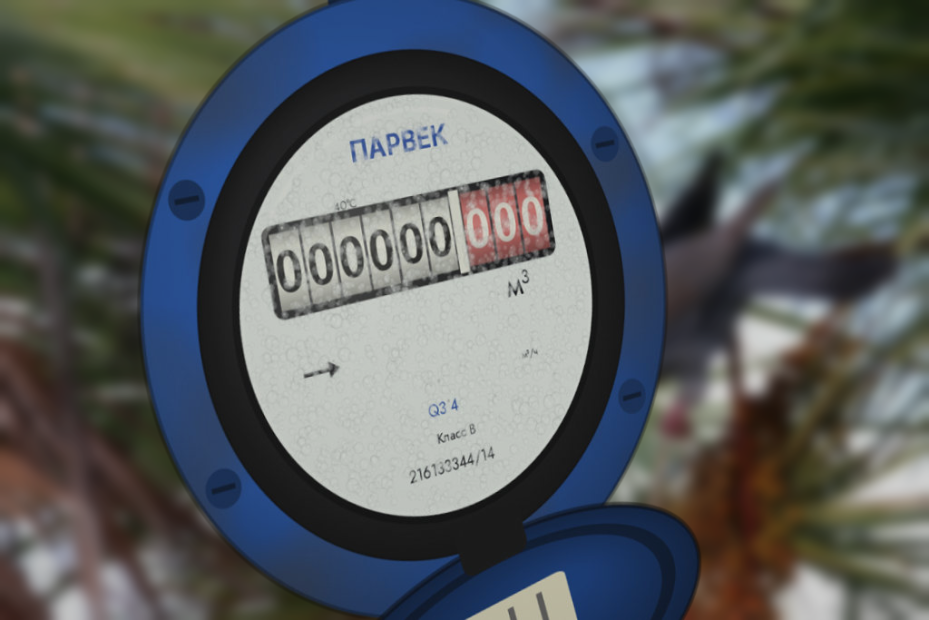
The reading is 0.000 m³
